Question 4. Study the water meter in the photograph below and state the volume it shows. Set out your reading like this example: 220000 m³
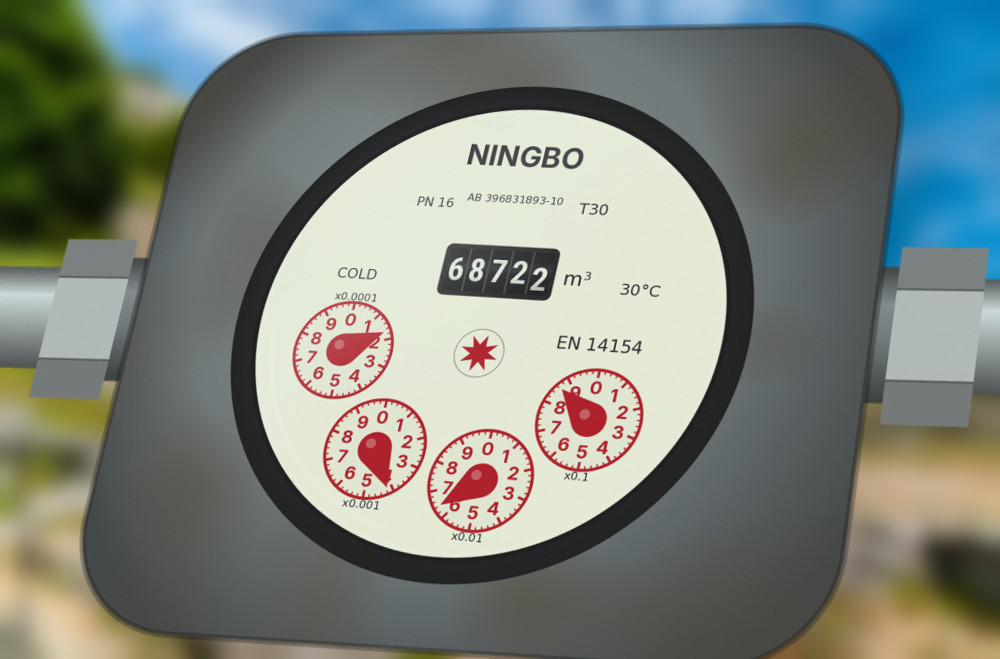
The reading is 68721.8641 m³
